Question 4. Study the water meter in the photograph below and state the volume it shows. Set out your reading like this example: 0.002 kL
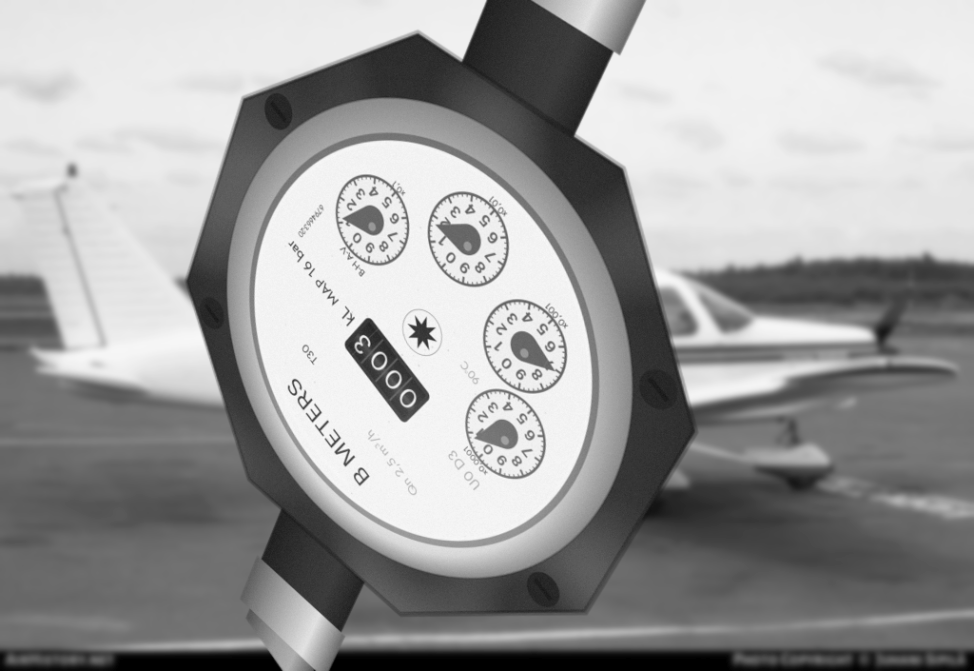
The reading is 3.1170 kL
